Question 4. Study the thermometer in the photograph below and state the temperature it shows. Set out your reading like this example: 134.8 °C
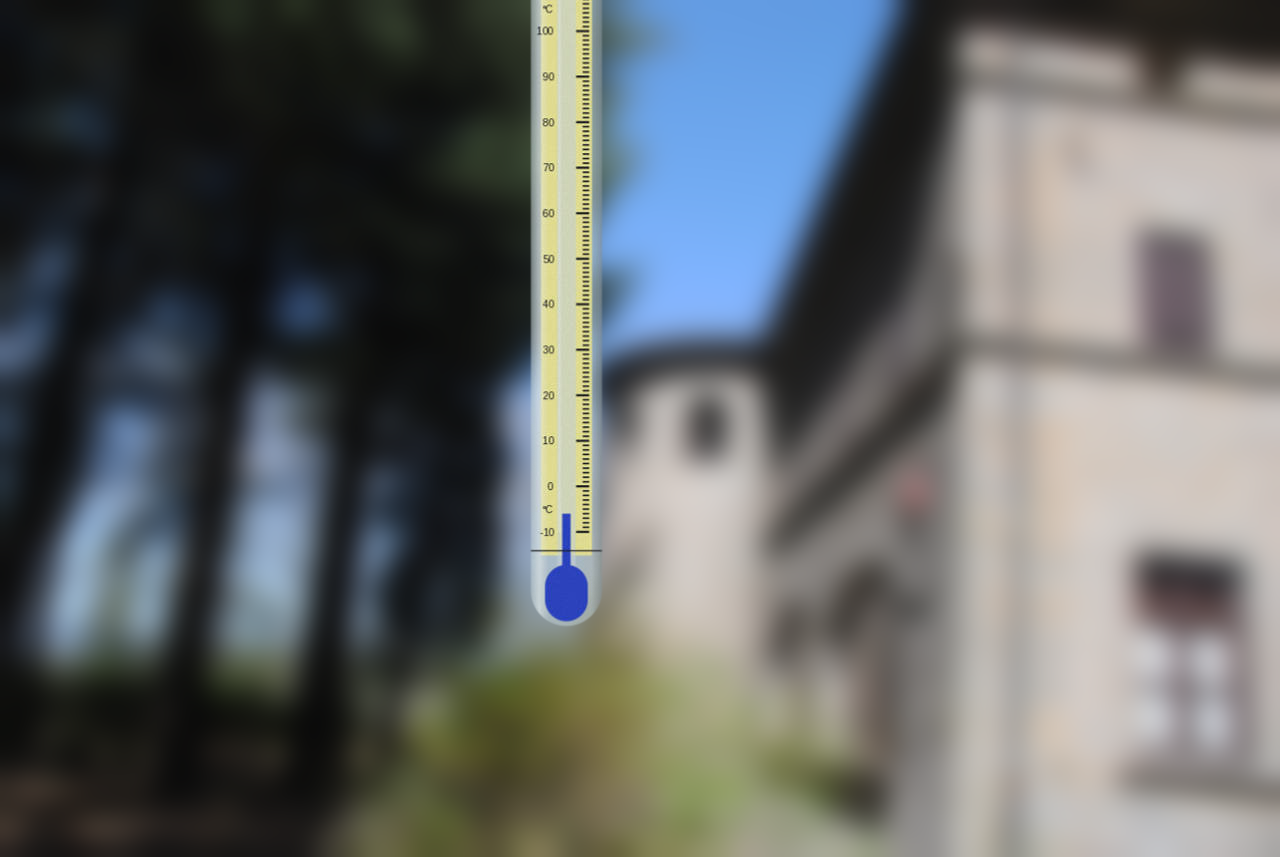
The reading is -6 °C
